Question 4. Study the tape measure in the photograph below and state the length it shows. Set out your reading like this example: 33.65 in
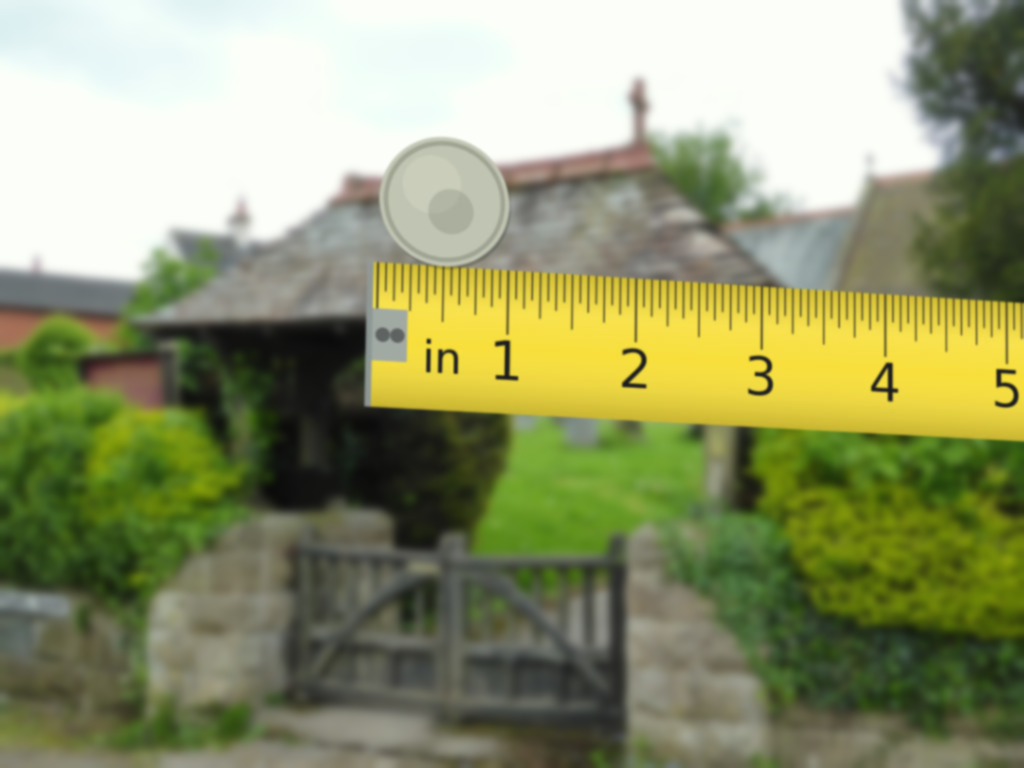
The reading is 1 in
